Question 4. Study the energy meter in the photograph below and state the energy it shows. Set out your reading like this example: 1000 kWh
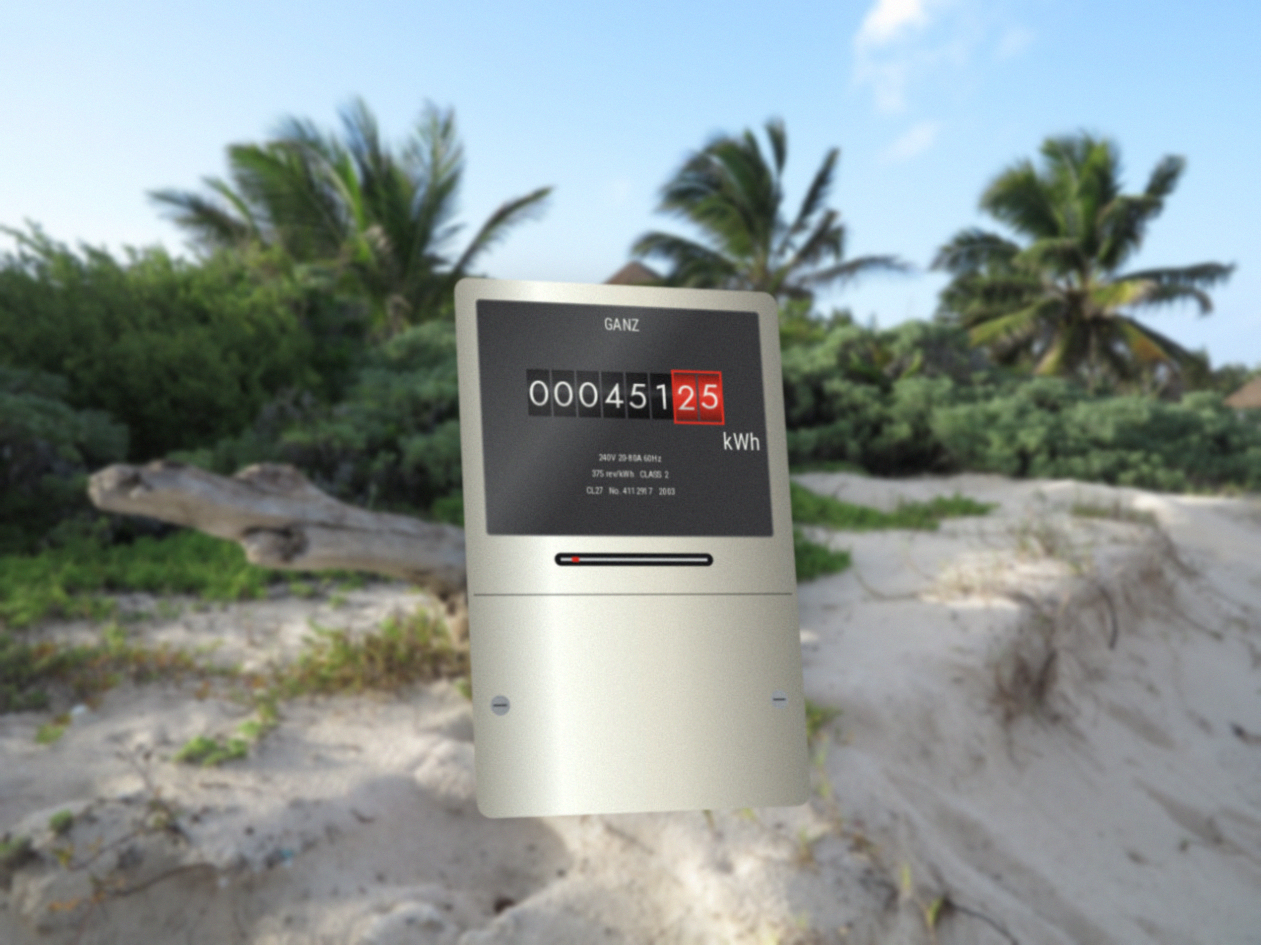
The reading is 451.25 kWh
